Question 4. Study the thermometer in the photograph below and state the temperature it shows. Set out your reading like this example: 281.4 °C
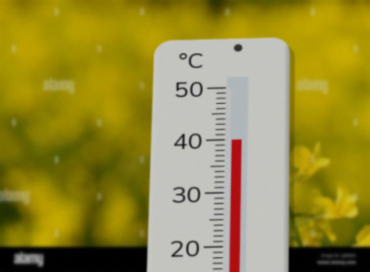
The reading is 40 °C
